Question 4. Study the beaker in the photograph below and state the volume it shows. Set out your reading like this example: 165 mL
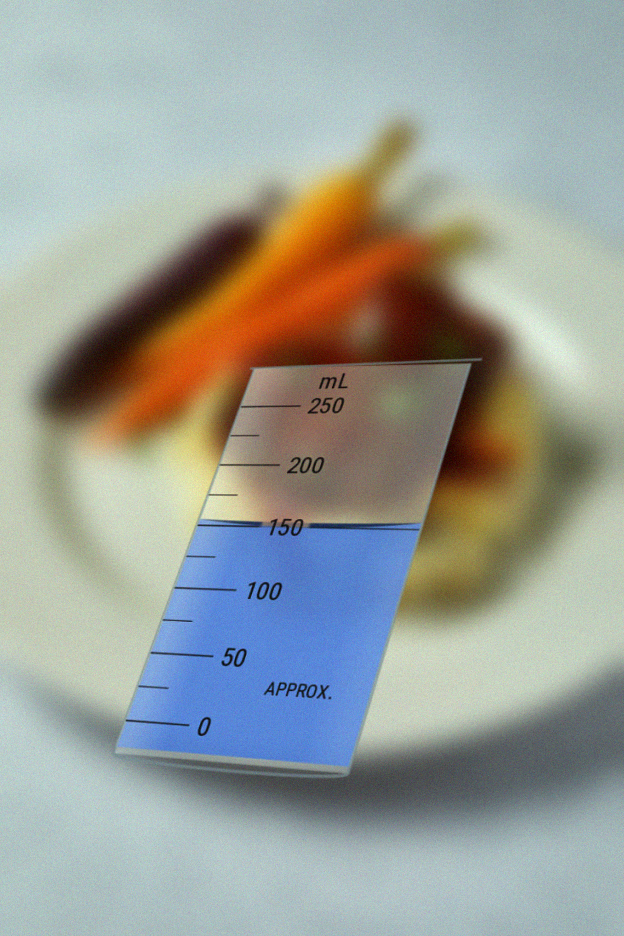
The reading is 150 mL
